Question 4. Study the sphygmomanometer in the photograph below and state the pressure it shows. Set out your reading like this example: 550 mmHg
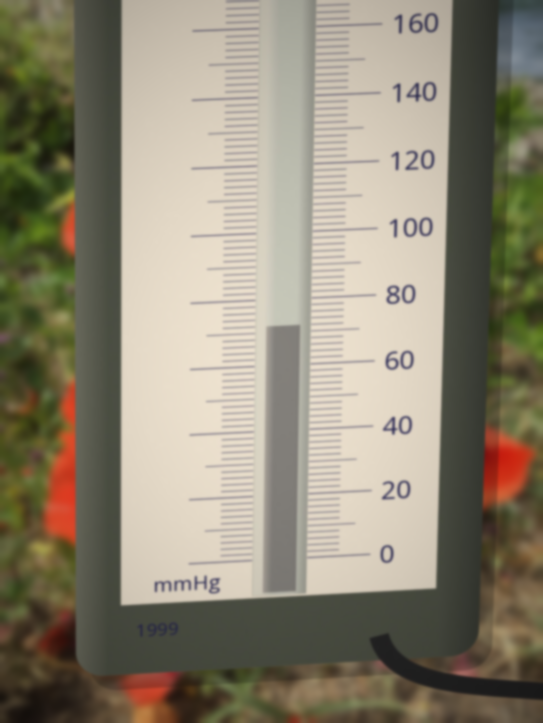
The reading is 72 mmHg
